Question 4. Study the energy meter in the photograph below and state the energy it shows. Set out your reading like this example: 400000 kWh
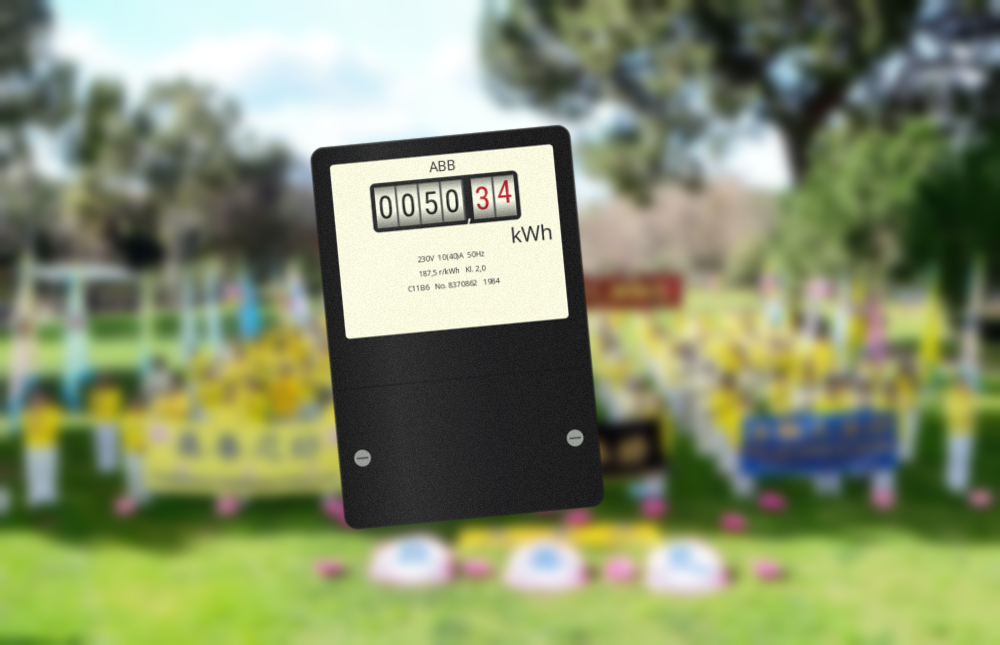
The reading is 50.34 kWh
